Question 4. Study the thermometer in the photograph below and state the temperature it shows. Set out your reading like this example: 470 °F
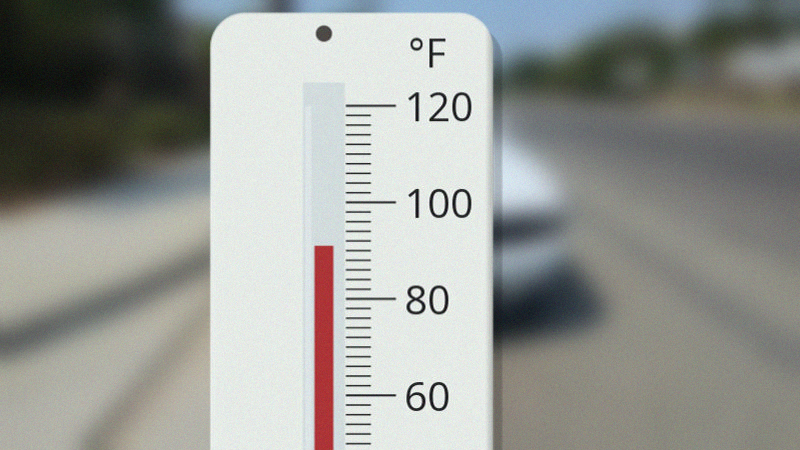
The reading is 91 °F
